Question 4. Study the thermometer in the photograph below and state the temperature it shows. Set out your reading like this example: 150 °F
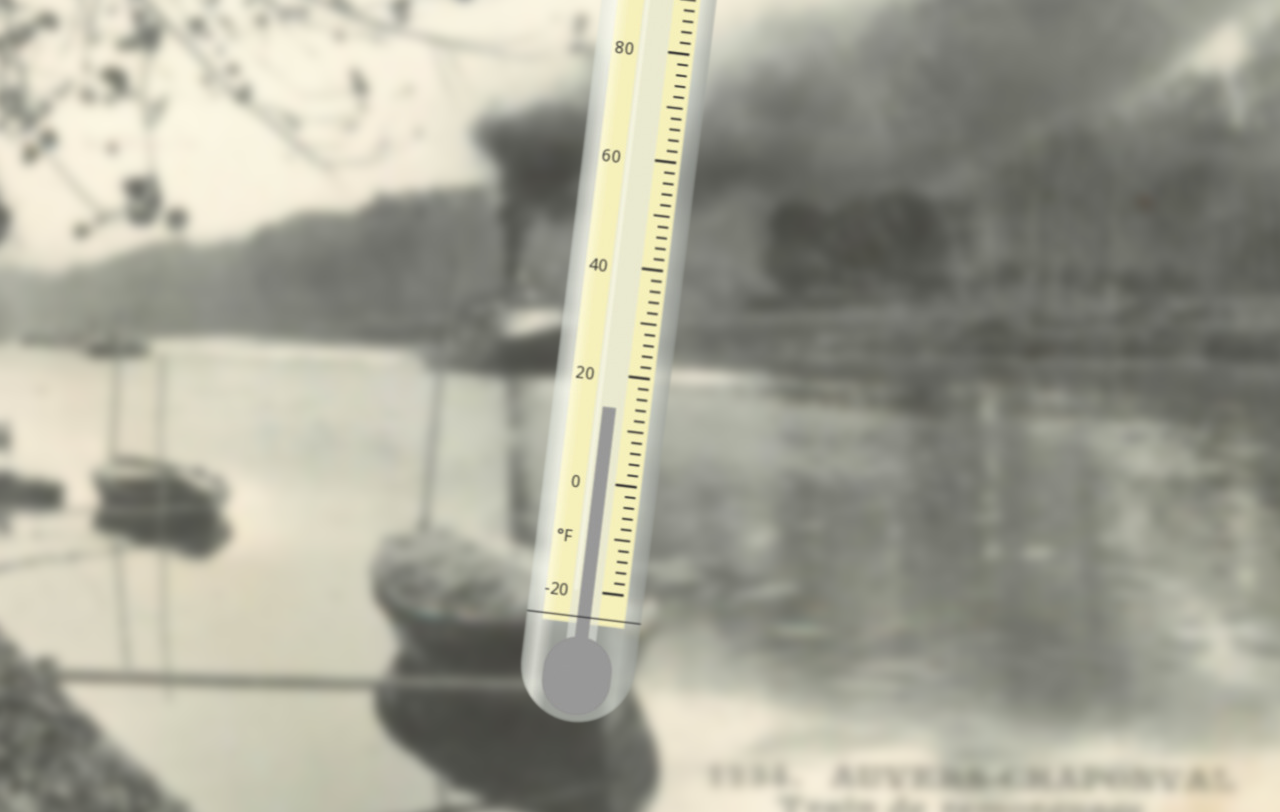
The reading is 14 °F
